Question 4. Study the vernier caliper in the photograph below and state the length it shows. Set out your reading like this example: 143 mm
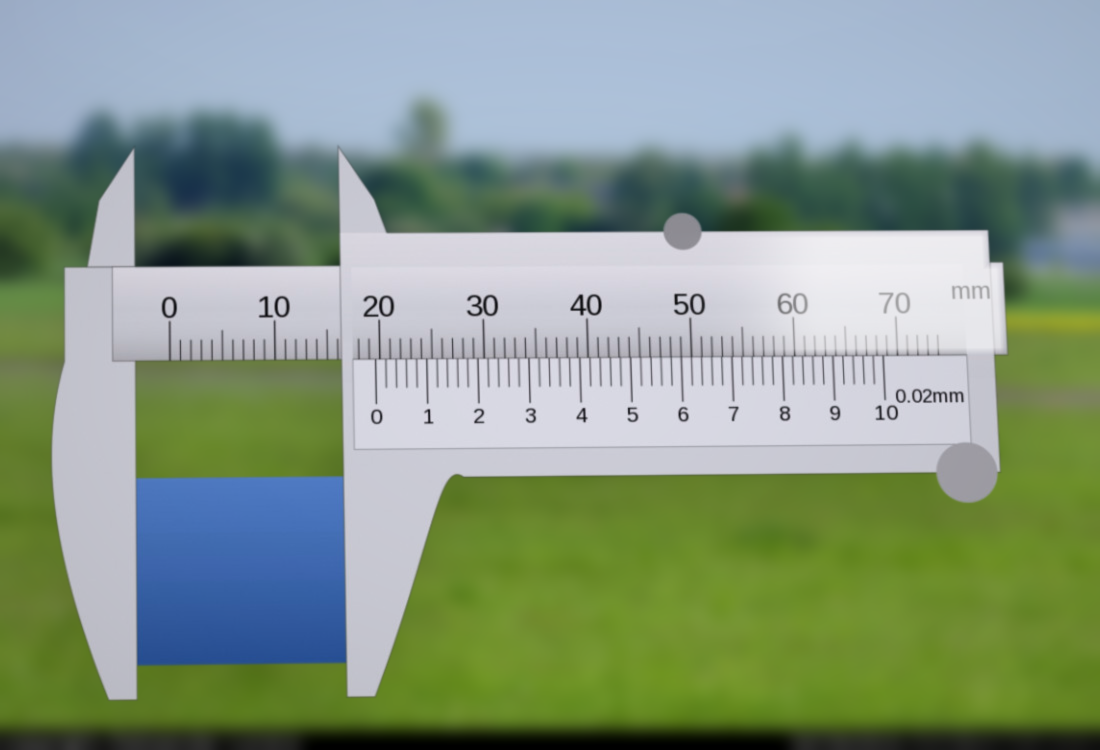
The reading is 19.6 mm
